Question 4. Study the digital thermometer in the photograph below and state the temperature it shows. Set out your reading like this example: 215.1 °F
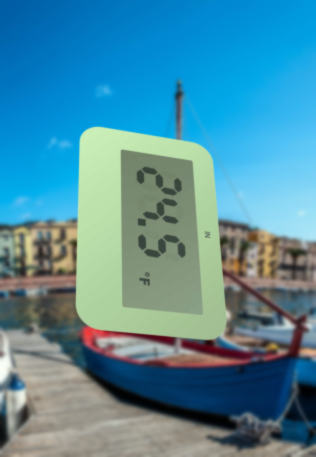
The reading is 24.5 °F
